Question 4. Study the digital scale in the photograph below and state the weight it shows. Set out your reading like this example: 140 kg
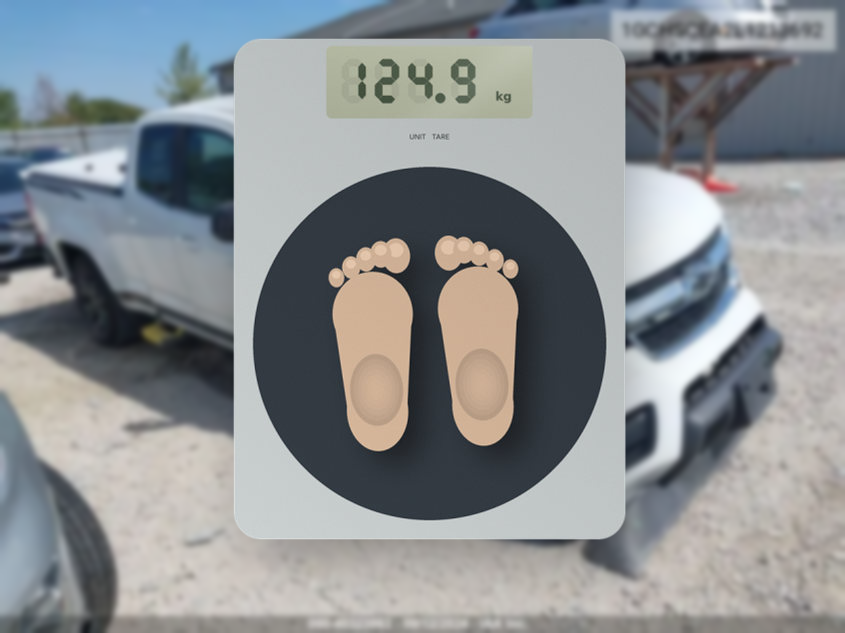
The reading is 124.9 kg
